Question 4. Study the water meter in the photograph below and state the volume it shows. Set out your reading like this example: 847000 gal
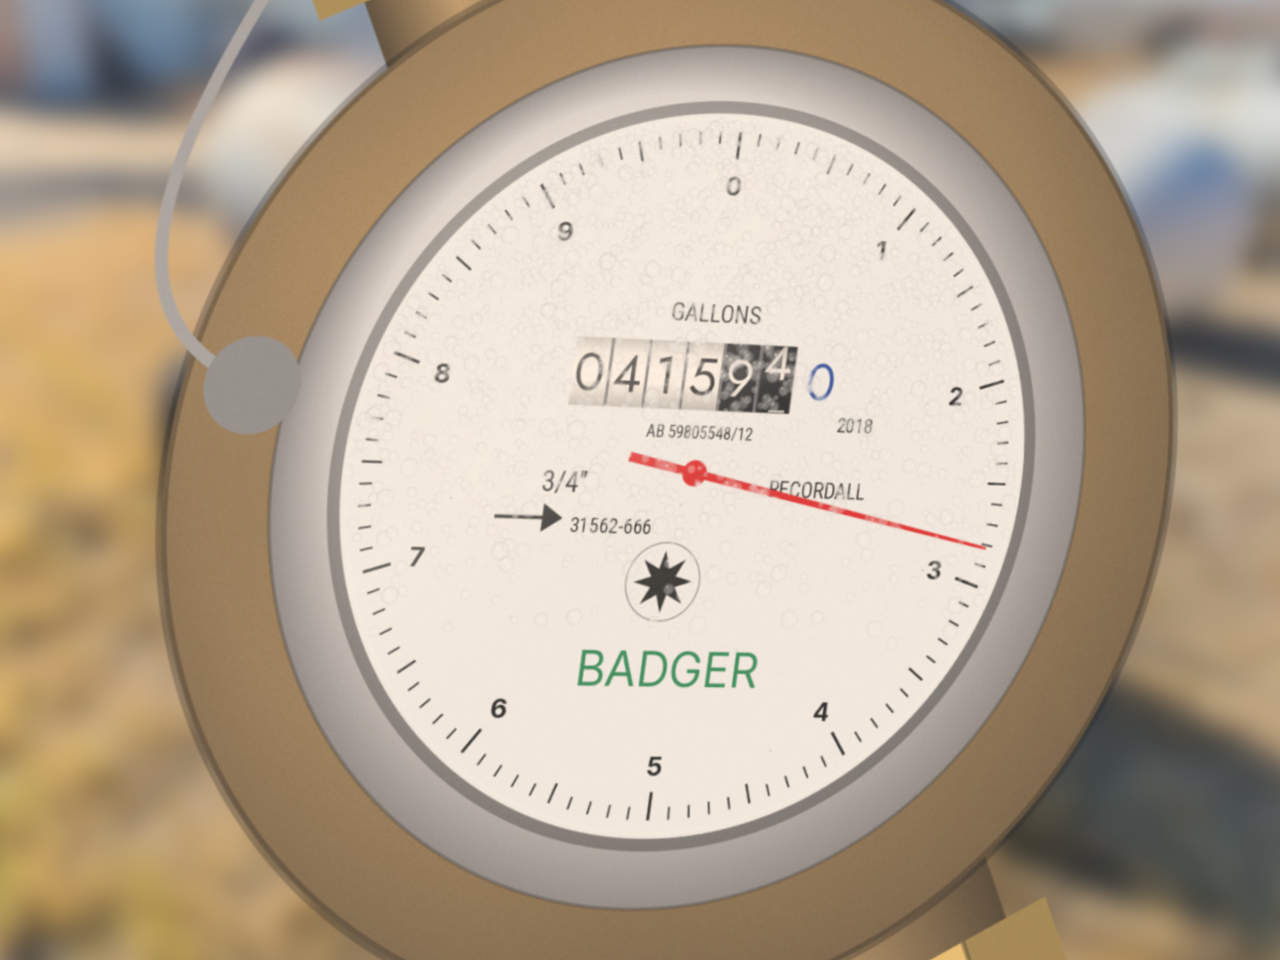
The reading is 415942.8 gal
